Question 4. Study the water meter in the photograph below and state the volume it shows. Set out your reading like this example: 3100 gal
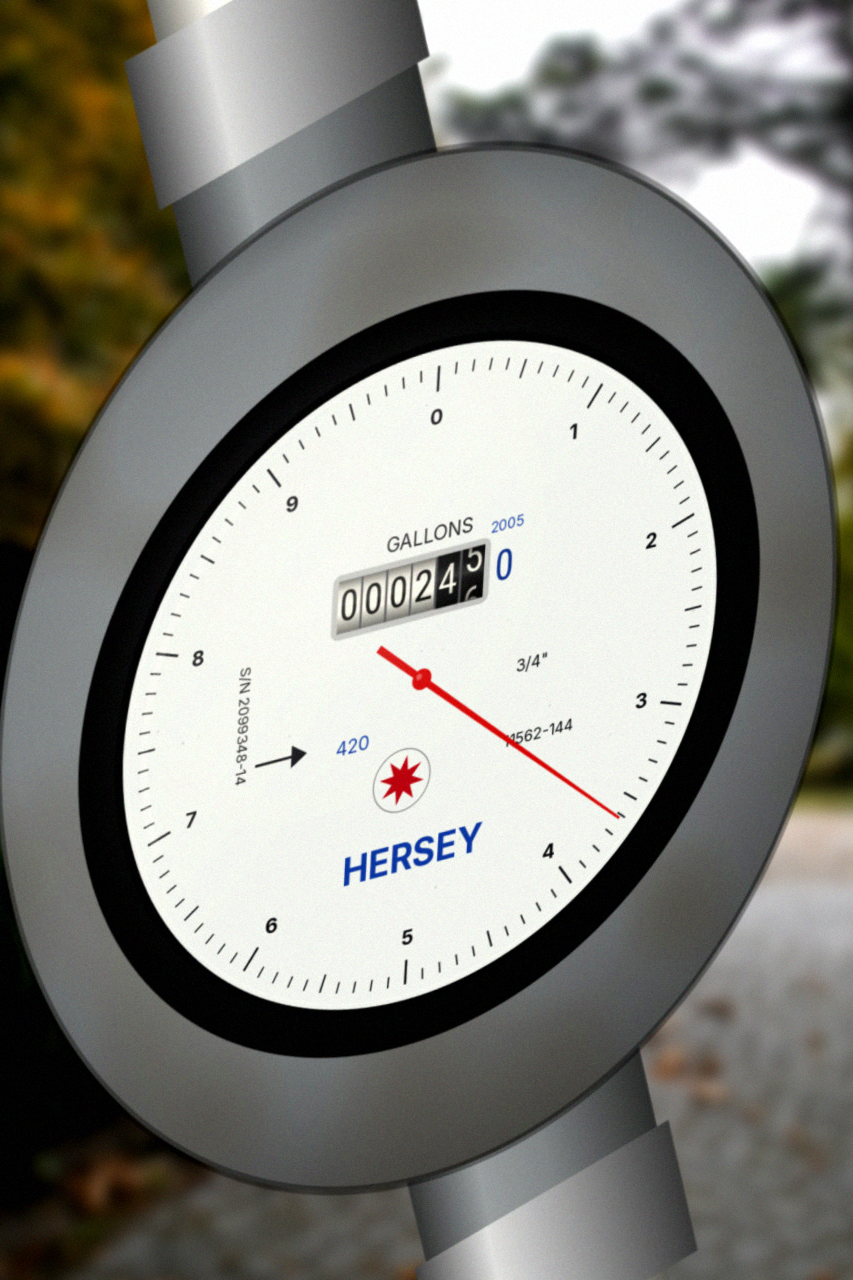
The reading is 2453.6 gal
